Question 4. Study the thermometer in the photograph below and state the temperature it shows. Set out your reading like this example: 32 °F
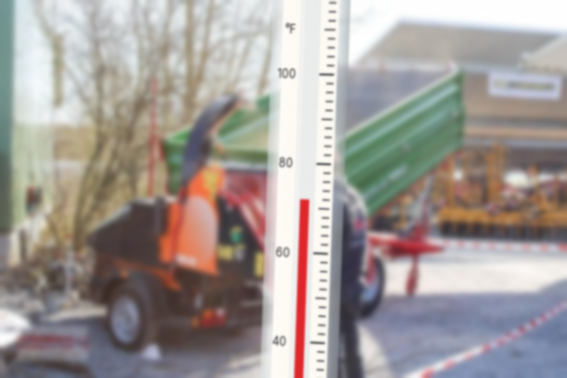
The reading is 72 °F
